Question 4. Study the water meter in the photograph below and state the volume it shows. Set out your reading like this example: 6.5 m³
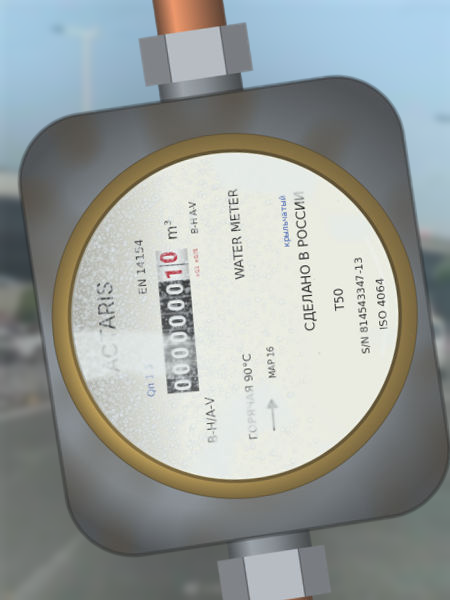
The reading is 0.10 m³
